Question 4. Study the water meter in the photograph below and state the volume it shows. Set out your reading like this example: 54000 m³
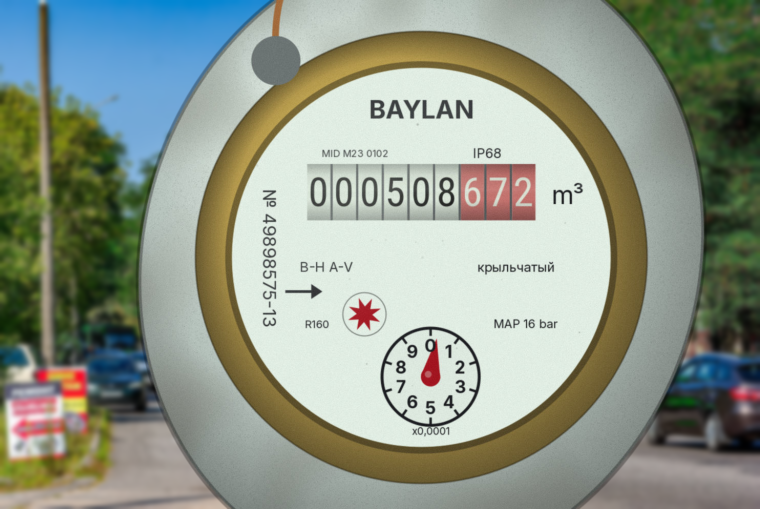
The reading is 508.6720 m³
